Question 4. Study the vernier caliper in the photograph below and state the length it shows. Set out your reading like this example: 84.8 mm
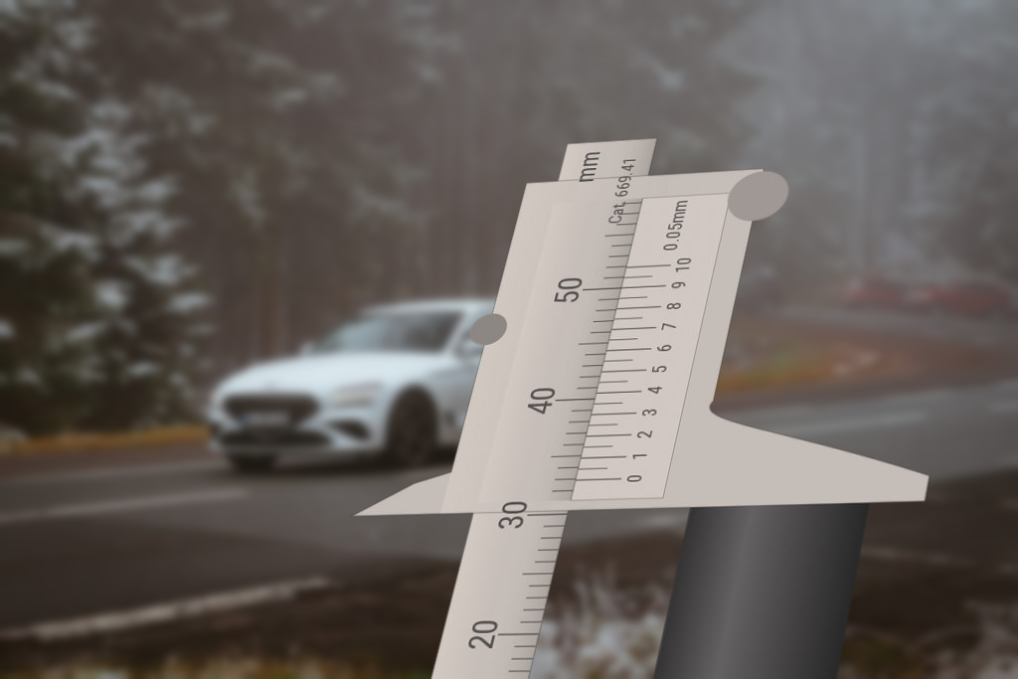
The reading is 32.9 mm
